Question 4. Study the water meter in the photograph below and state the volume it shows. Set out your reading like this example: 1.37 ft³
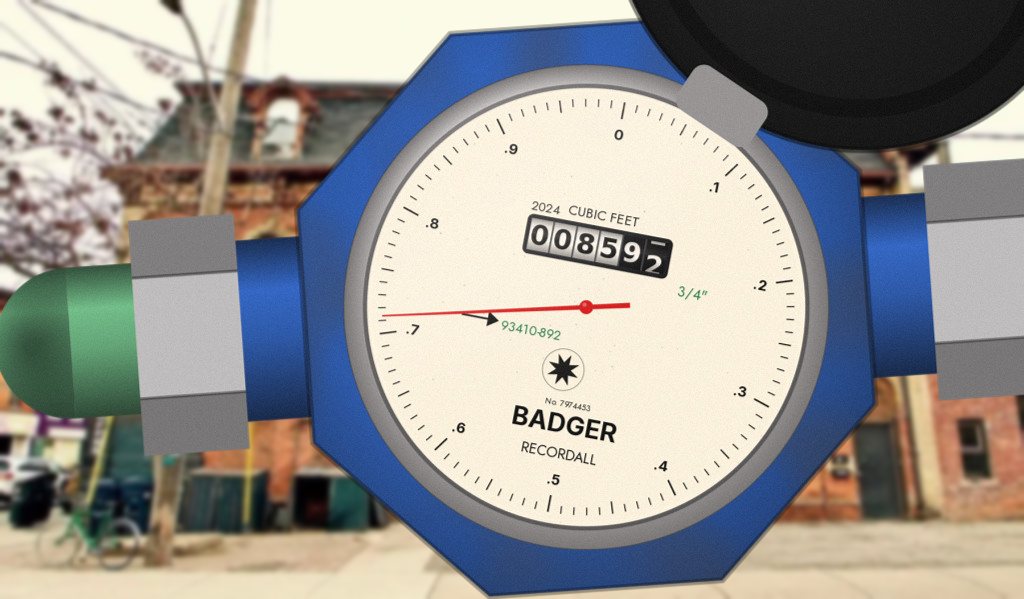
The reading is 8591.71 ft³
